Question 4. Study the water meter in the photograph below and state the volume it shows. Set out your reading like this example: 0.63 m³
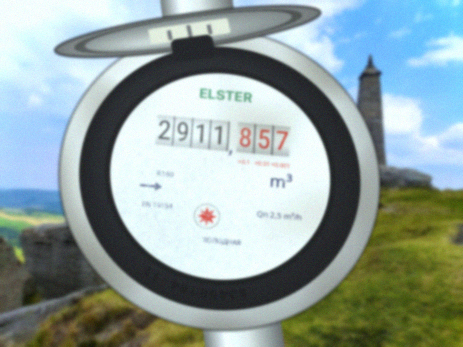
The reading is 2911.857 m³
